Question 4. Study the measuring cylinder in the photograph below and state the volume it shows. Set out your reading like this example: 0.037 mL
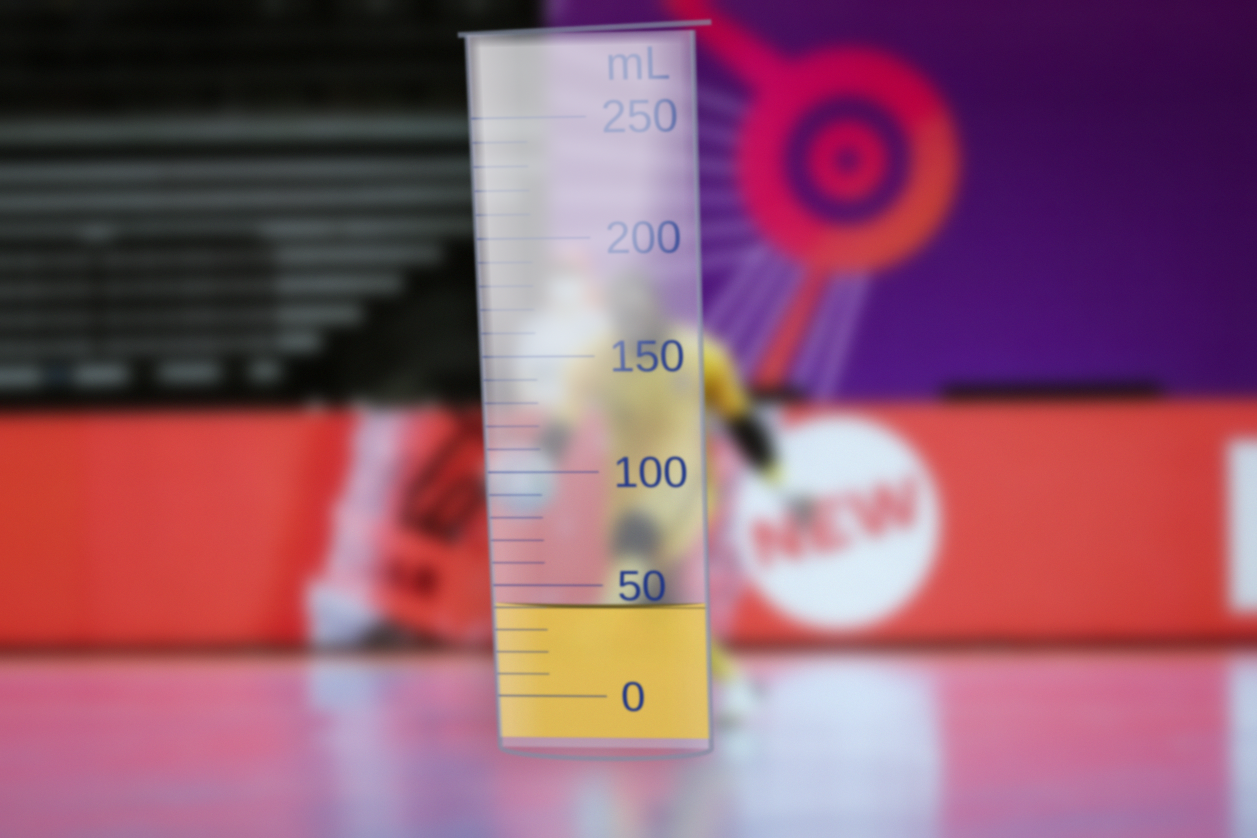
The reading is 40 mL
